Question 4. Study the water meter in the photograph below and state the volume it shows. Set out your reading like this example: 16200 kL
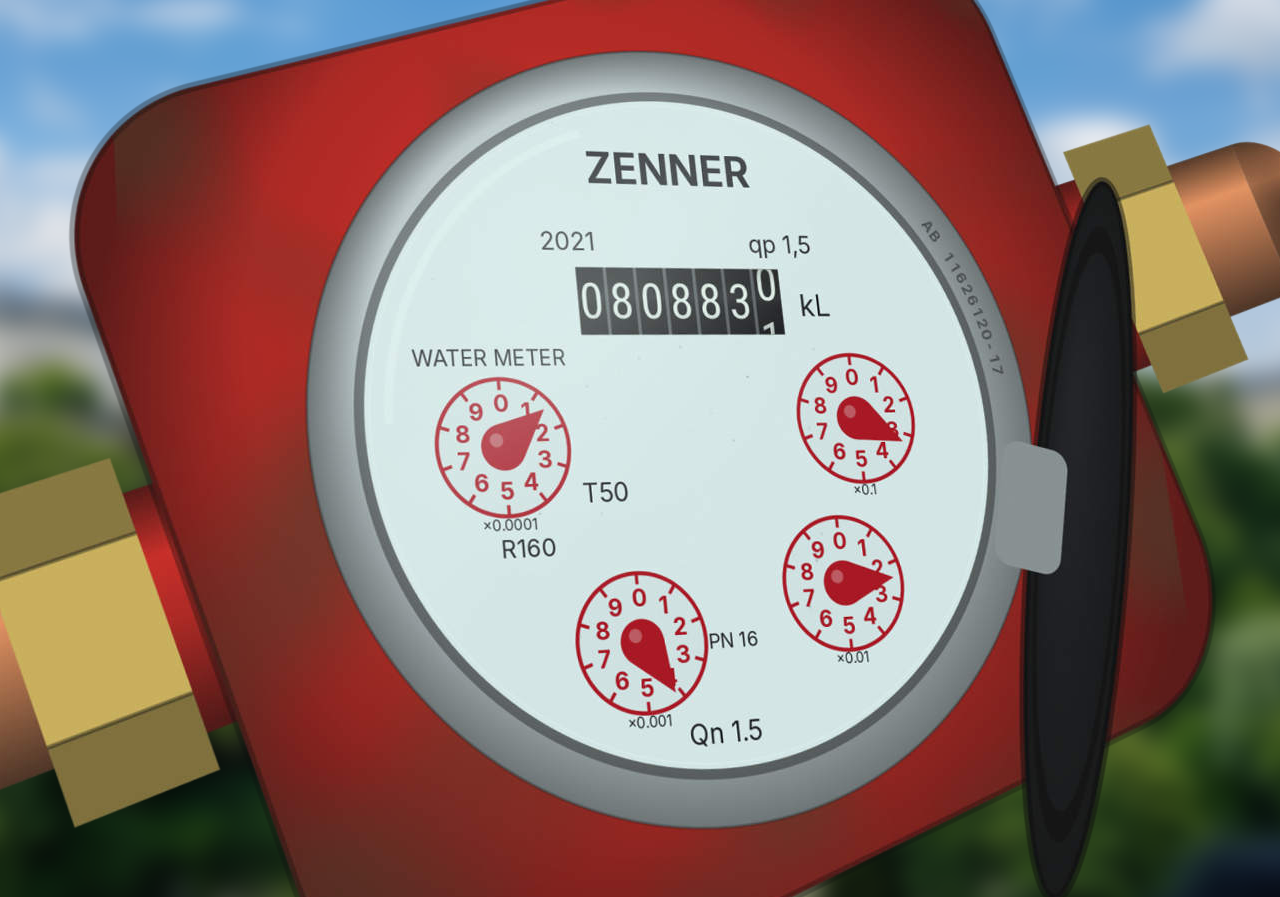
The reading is 808830.3241 kL
